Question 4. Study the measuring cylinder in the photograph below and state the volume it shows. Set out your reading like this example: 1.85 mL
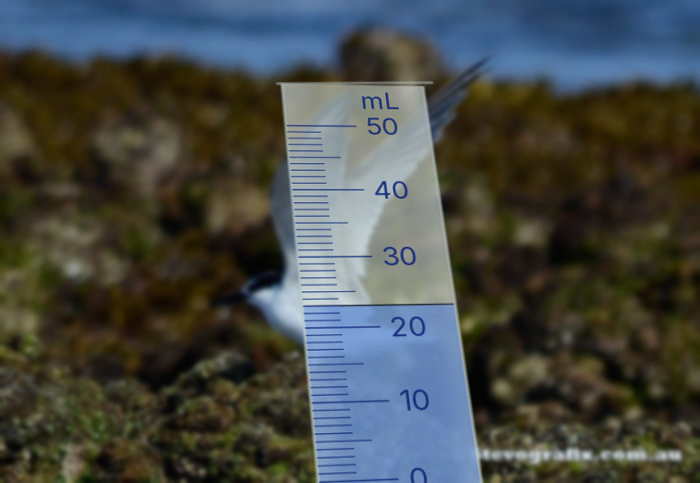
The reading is 23 mL
